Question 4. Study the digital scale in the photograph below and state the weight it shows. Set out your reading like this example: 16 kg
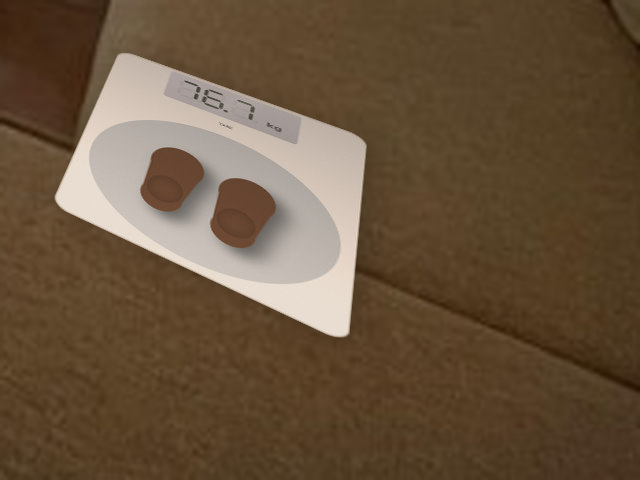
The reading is 76.7 kg
